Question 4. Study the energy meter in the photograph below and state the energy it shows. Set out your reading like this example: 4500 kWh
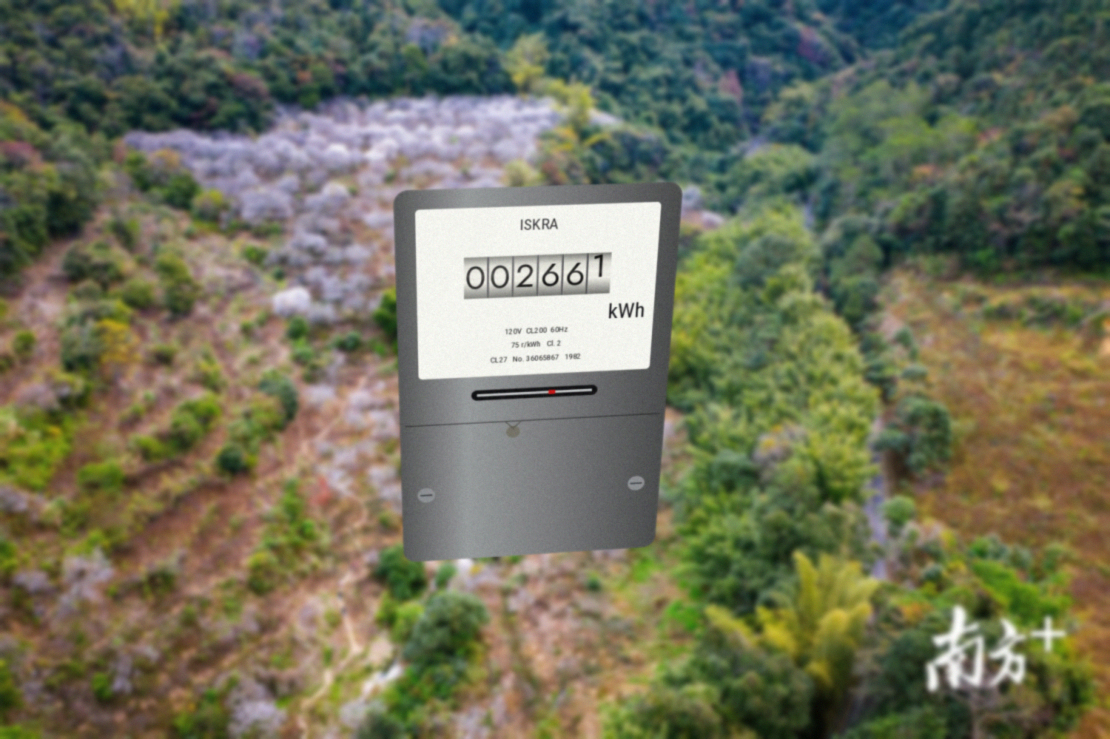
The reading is 2661 kWh
